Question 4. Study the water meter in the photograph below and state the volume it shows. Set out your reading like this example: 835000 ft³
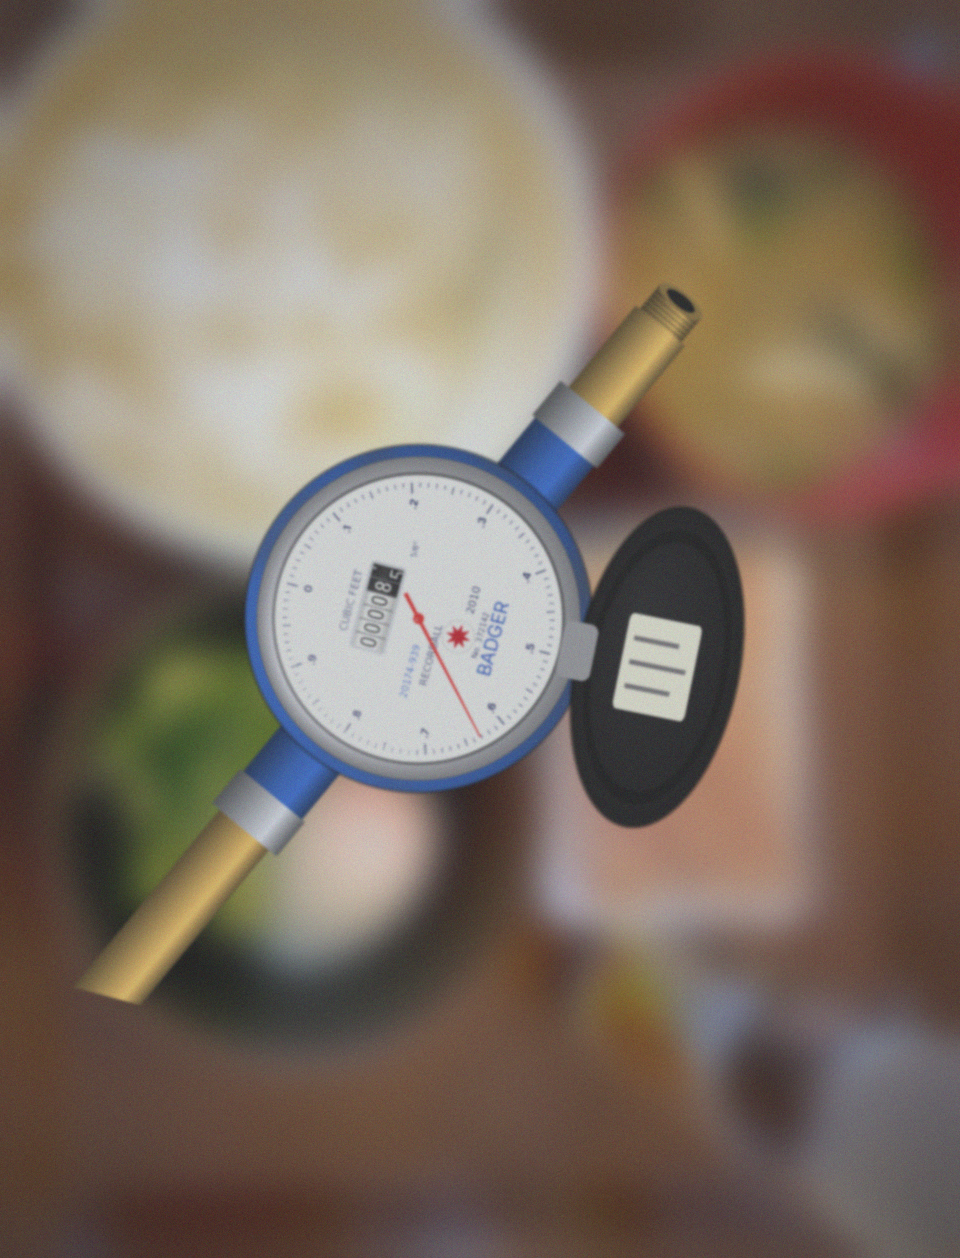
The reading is 84.63 ft³
